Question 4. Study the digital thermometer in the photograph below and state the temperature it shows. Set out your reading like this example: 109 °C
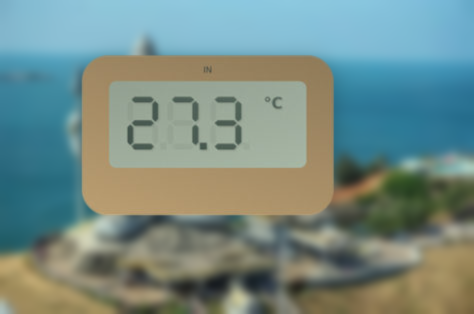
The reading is 27.3 °C
